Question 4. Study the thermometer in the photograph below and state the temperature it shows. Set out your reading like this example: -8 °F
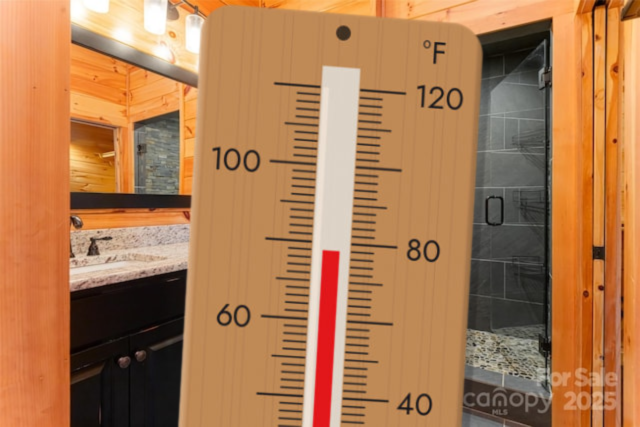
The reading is 78 °F
